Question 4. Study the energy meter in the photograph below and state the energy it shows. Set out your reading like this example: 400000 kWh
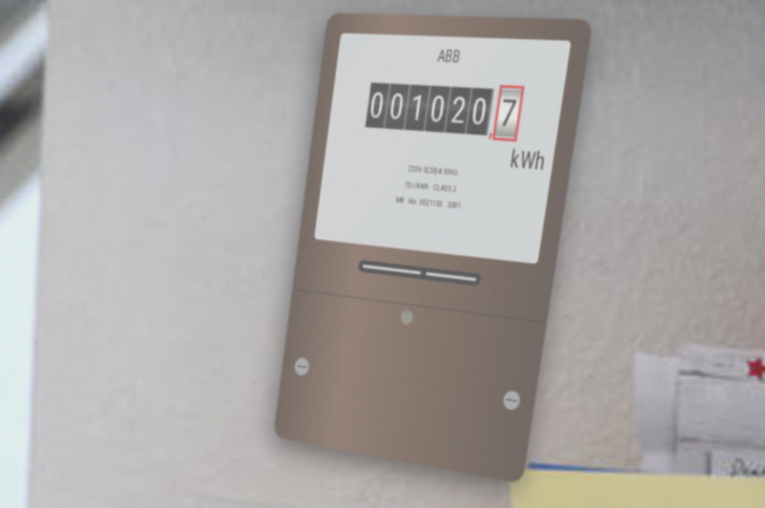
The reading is 1020.7 kWh
